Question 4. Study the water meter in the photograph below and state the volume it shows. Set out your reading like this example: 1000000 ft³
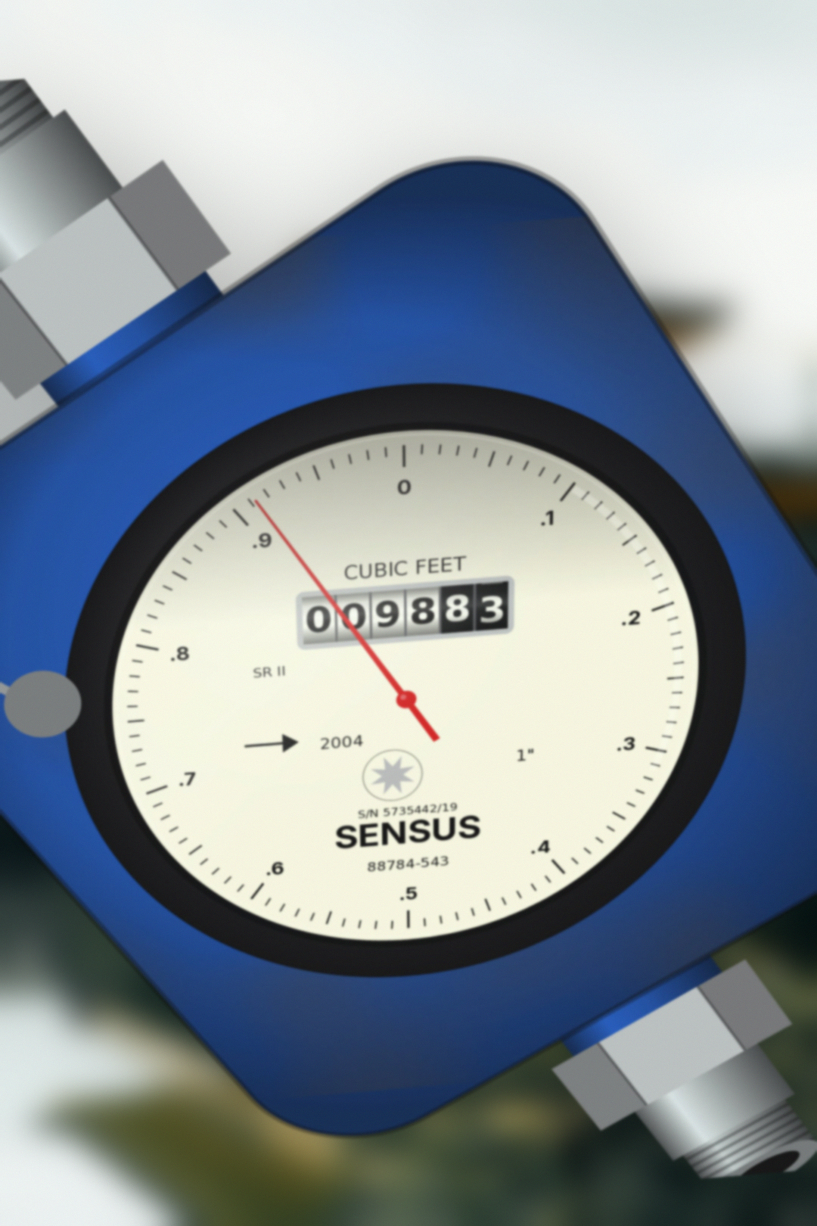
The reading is 9882.91 ft³
